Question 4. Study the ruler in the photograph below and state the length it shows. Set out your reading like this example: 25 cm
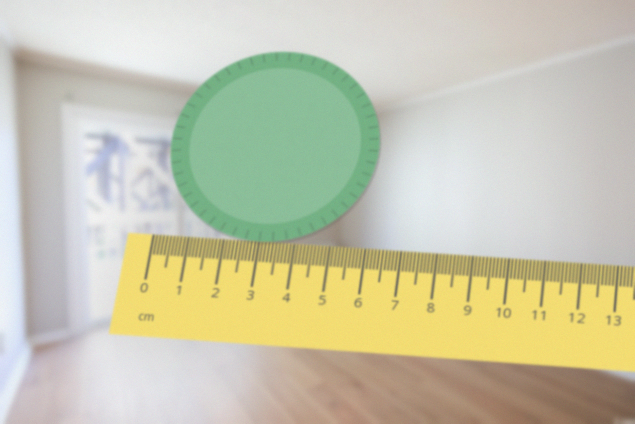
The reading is 6 cm
